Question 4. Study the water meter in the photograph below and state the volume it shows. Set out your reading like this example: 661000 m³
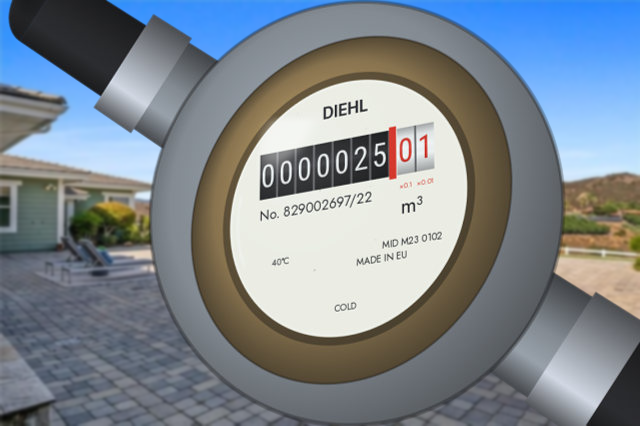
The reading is 25.01 m³
